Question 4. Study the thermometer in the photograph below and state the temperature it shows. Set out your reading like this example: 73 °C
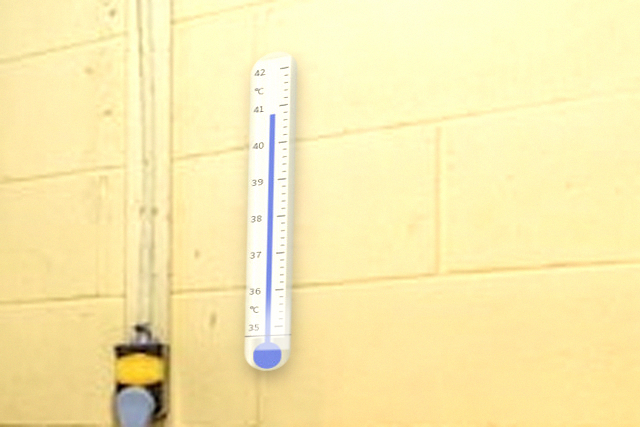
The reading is 40.8 °C
